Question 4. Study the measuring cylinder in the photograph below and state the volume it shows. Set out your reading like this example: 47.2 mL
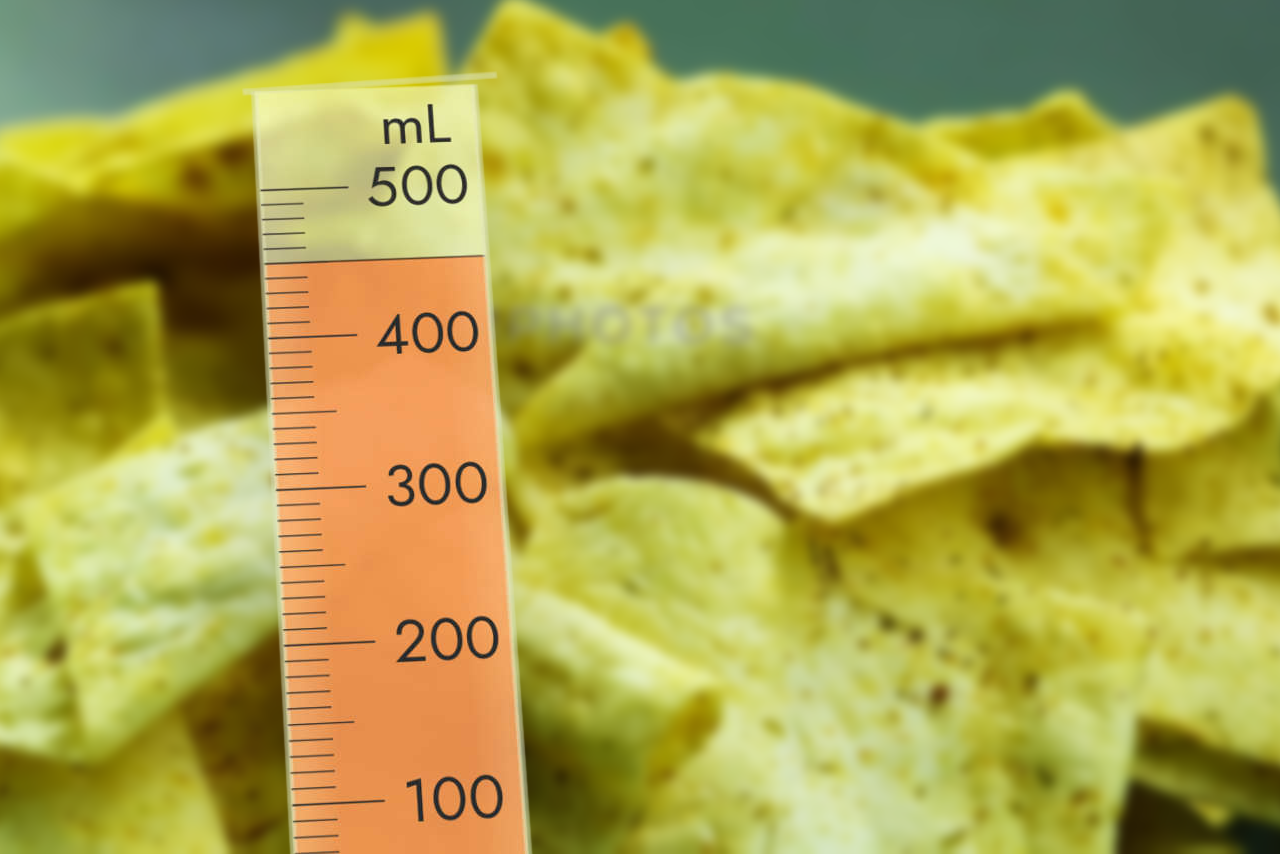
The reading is 450 mL
